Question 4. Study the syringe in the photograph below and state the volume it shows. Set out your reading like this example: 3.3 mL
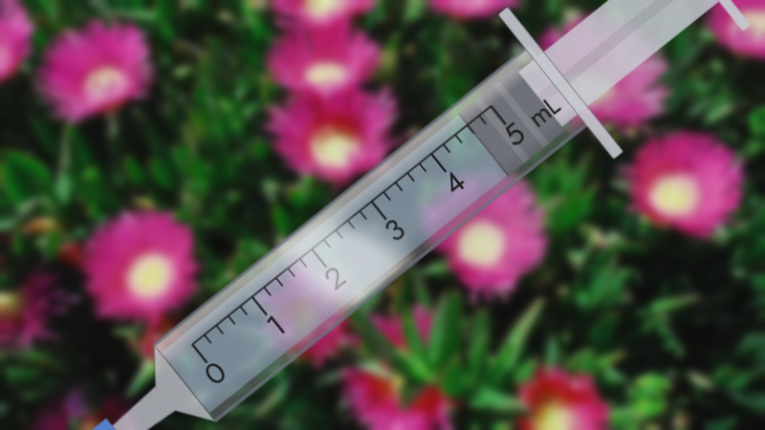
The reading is 4.6 mL
